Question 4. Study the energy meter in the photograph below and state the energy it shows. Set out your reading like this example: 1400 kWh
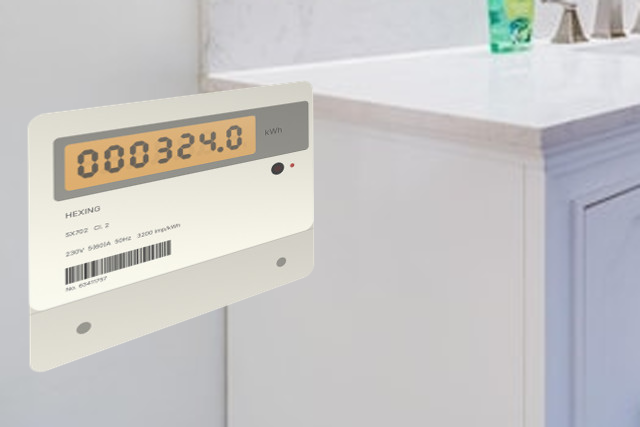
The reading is 324.0 kWh
